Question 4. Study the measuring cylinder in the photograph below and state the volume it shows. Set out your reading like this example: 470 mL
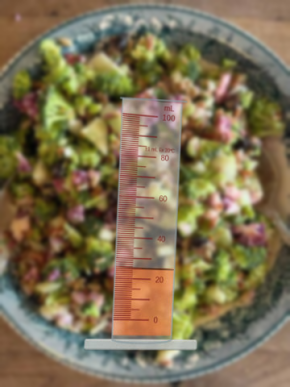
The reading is 25 mL
